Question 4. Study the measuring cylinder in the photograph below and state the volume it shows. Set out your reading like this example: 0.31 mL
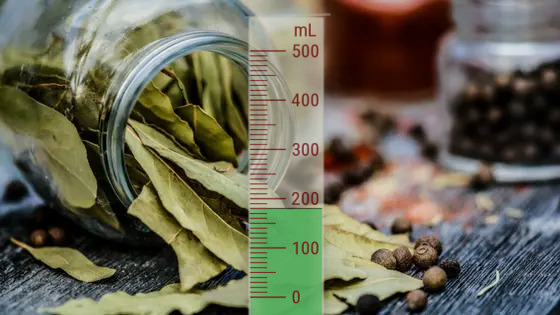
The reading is 180 mL
